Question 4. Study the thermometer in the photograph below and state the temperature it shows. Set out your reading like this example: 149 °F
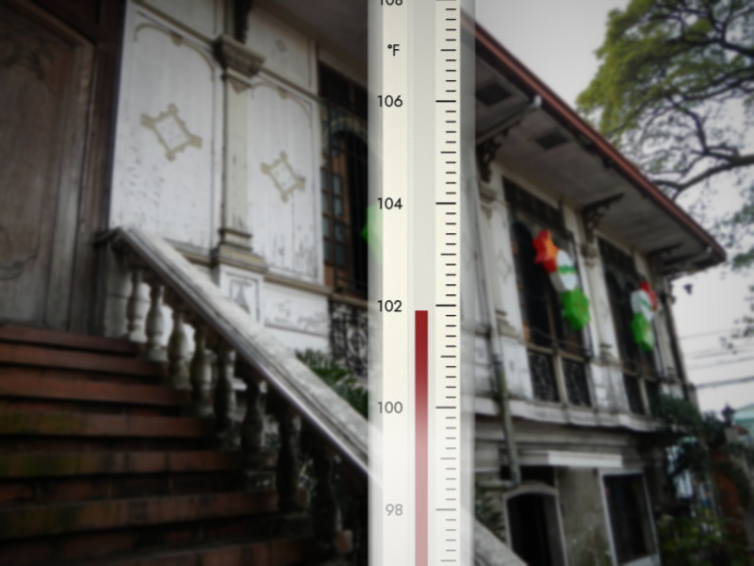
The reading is 101.9 °F
